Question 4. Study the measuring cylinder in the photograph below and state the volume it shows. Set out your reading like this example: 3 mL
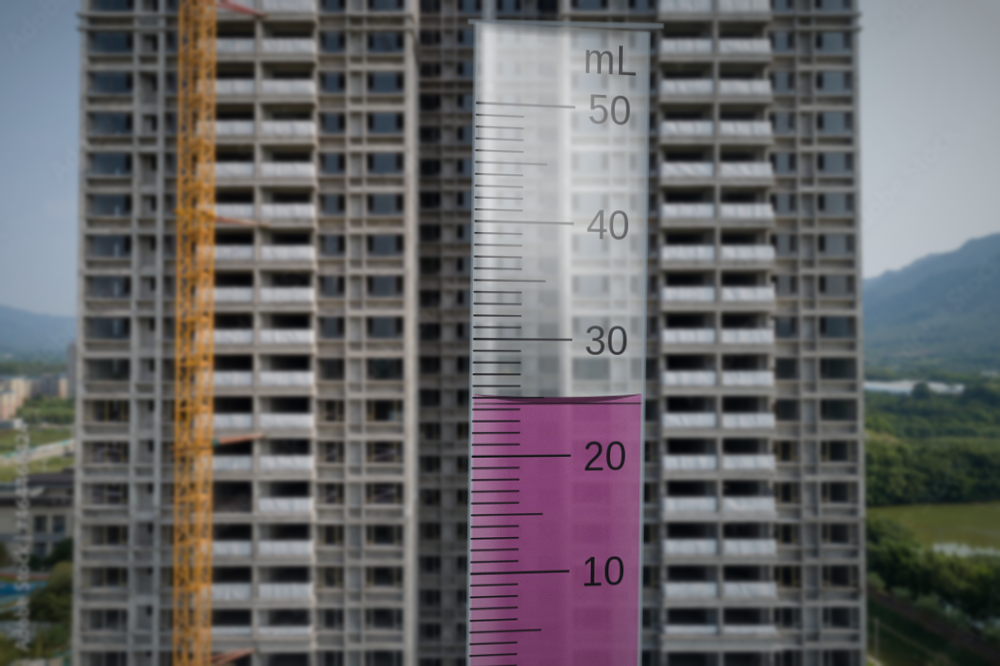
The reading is 24.5 mL
